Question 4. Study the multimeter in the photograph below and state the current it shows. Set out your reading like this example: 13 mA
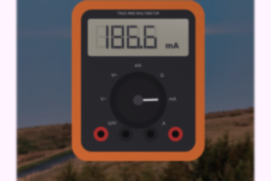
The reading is 186.6 mA
